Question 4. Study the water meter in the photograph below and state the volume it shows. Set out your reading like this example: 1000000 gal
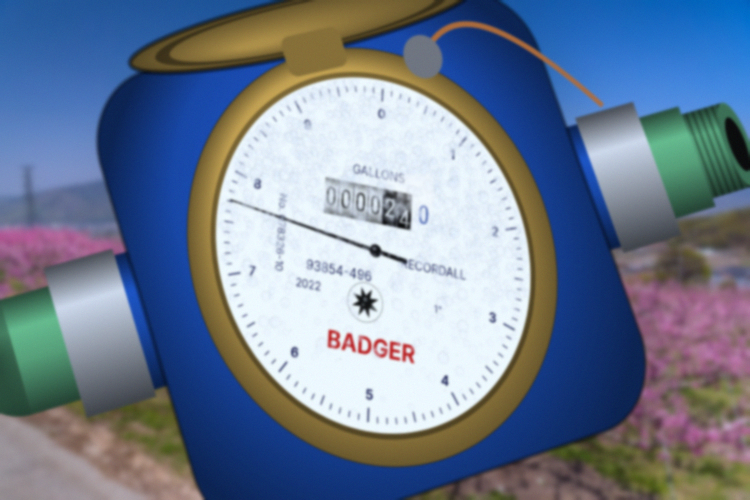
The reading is 237.7 gal
